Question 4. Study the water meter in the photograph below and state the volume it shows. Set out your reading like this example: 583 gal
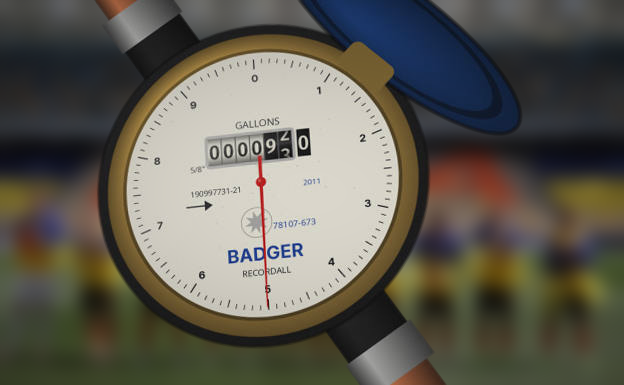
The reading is 925.0 gal
